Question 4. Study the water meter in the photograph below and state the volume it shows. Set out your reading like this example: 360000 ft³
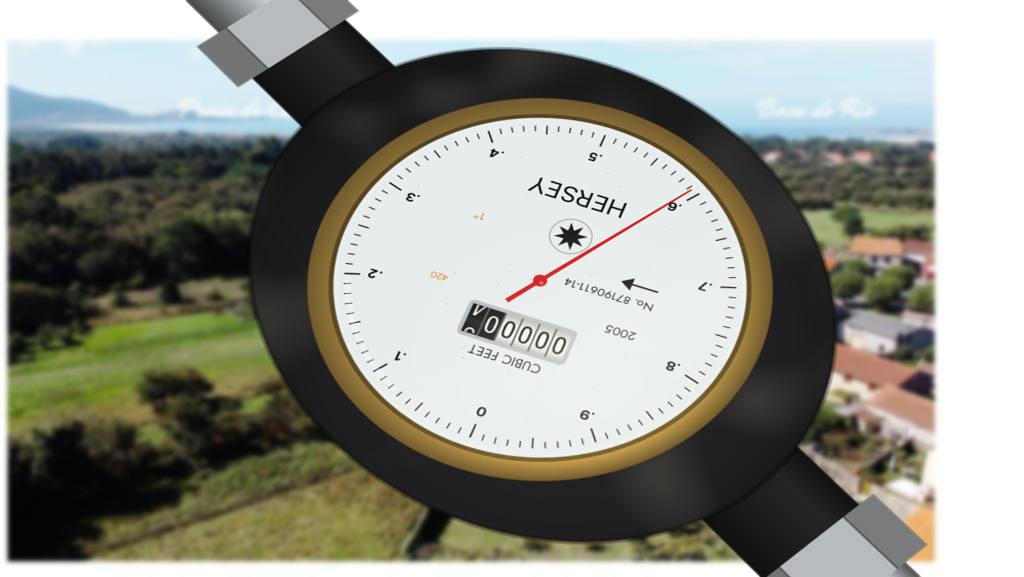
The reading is 3.59 ft³
